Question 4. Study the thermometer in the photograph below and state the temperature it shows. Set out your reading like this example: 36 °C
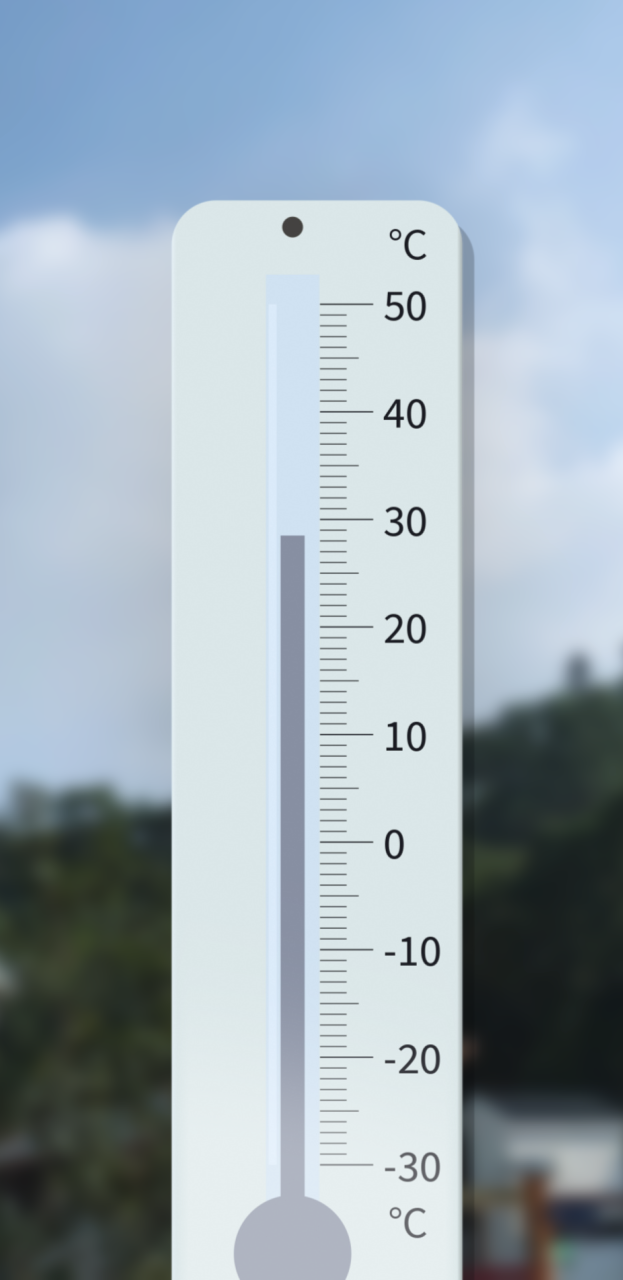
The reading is 28.5 °C
